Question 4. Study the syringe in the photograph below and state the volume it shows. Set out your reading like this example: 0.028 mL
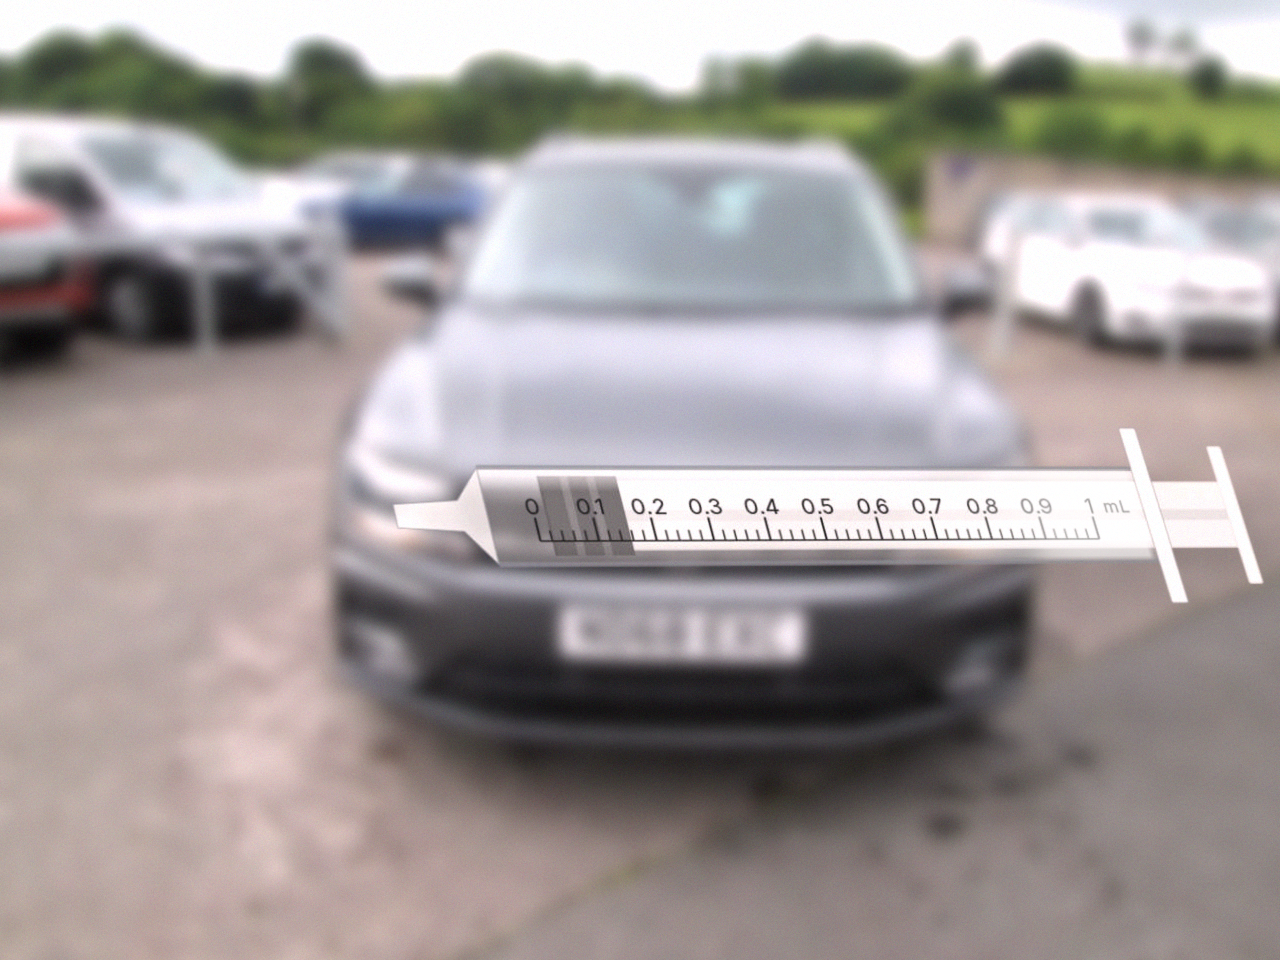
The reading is 0.02 mL
